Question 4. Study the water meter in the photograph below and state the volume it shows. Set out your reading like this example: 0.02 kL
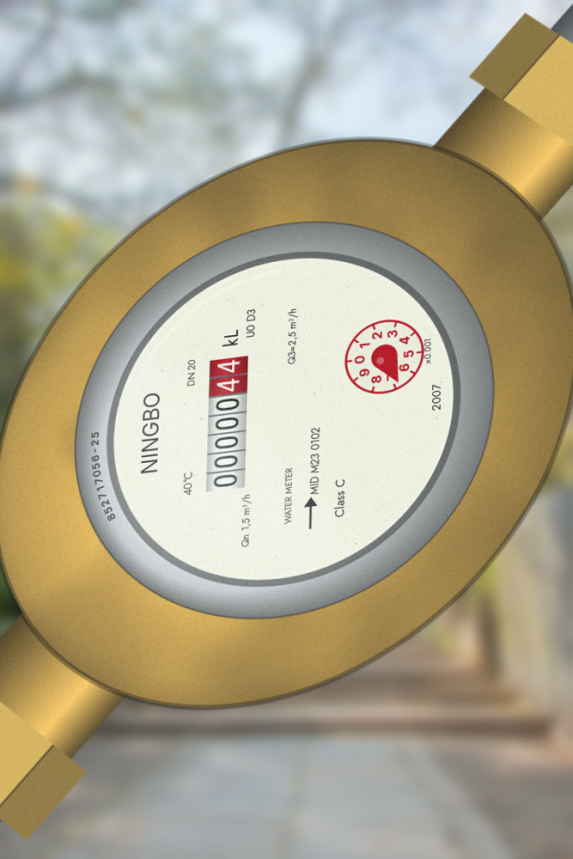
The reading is 0.446 kL
